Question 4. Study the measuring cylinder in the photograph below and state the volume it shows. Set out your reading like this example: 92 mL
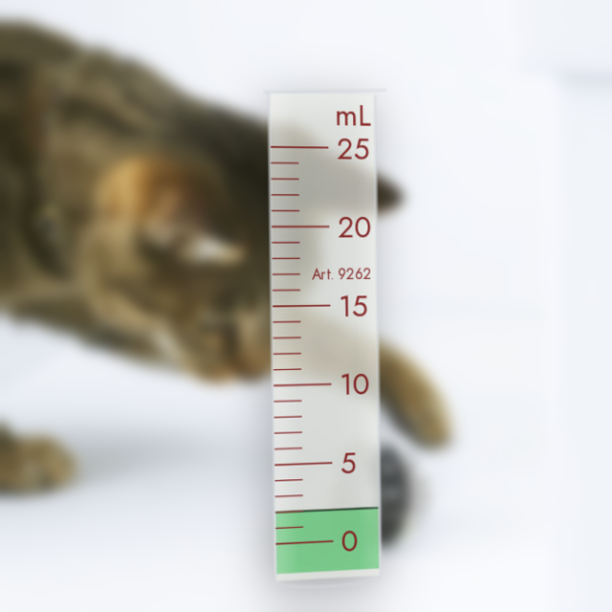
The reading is 2 mL
